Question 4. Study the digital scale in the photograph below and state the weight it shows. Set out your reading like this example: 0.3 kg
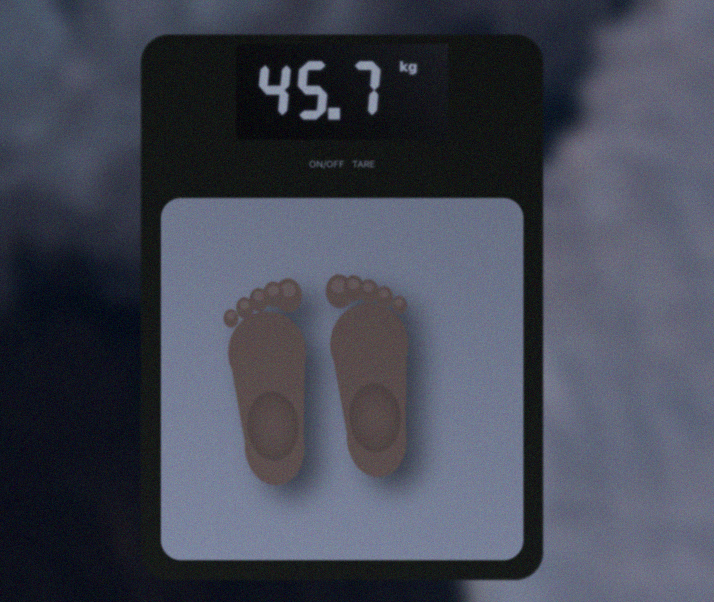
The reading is 45.7 kg
